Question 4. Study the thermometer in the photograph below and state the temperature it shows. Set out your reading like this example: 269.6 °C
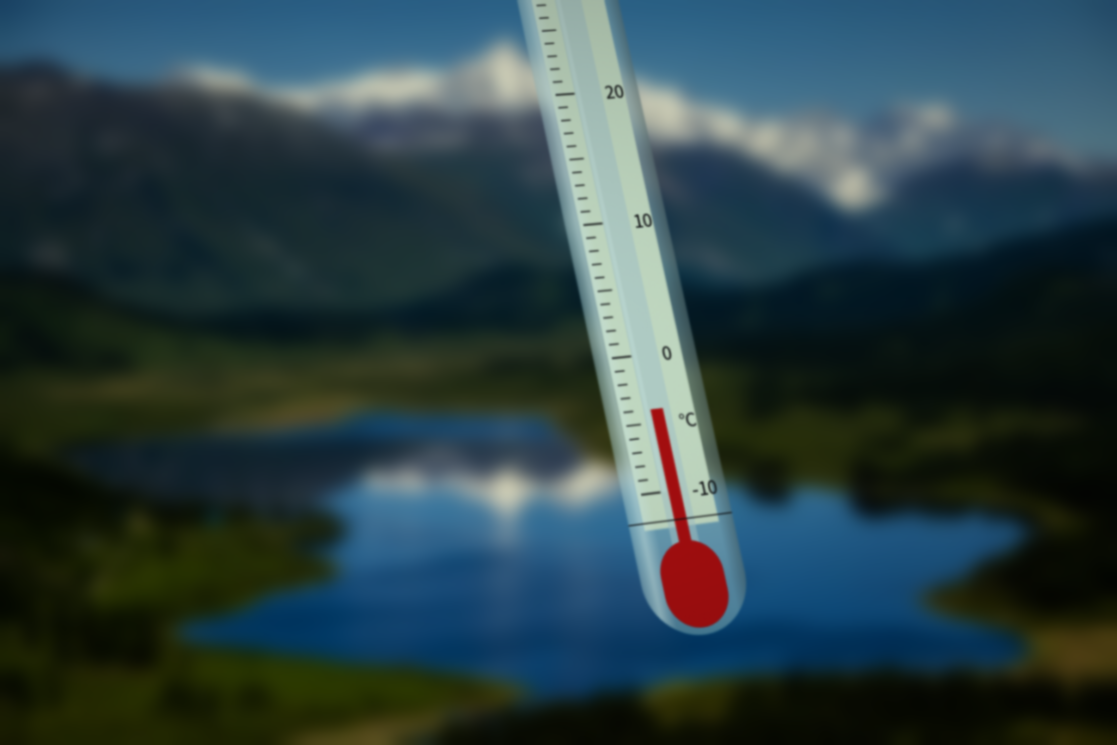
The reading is -4 °C
